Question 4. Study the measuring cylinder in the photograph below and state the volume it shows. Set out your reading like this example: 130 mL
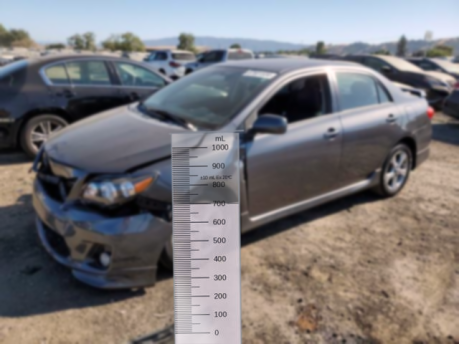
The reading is 700 mL
